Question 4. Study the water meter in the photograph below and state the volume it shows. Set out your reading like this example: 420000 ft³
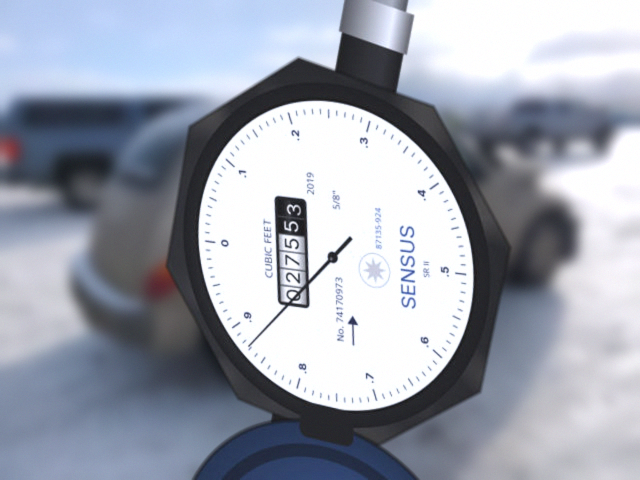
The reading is 27552.87 ft³
